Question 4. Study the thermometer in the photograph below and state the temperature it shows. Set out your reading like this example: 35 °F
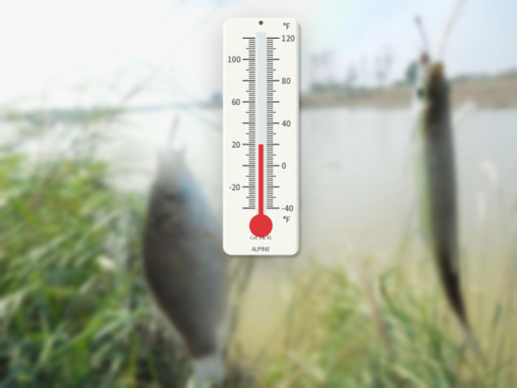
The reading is 20 °F
